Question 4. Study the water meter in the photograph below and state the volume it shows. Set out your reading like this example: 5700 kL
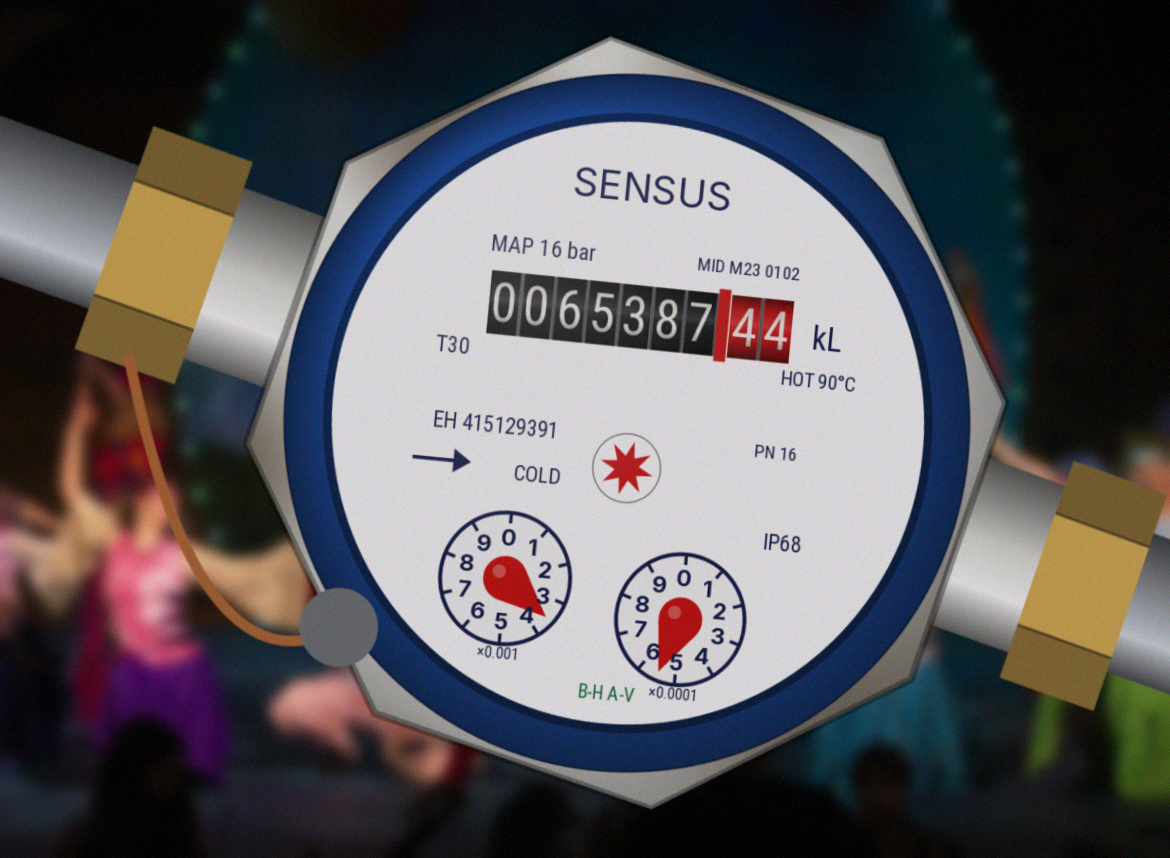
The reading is 65387.4435 kL
